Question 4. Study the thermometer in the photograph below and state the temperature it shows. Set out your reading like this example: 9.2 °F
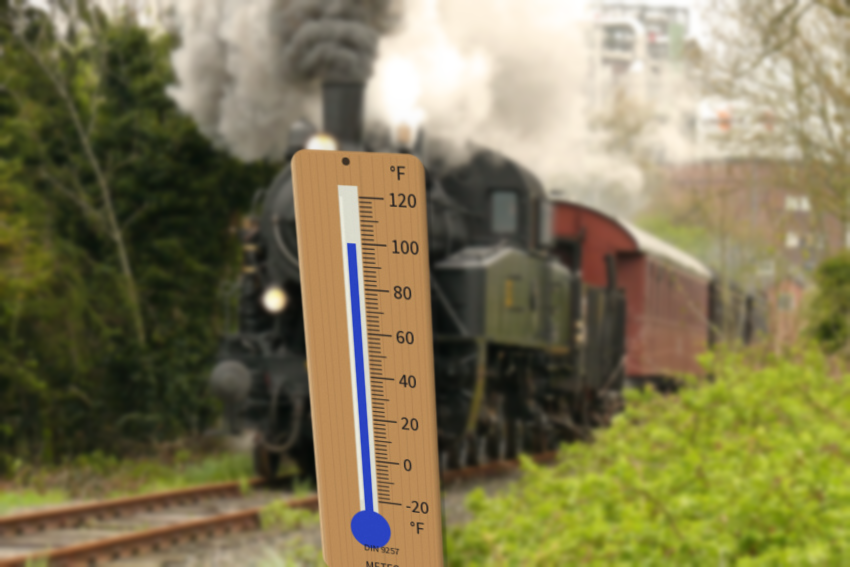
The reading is 100 °F
